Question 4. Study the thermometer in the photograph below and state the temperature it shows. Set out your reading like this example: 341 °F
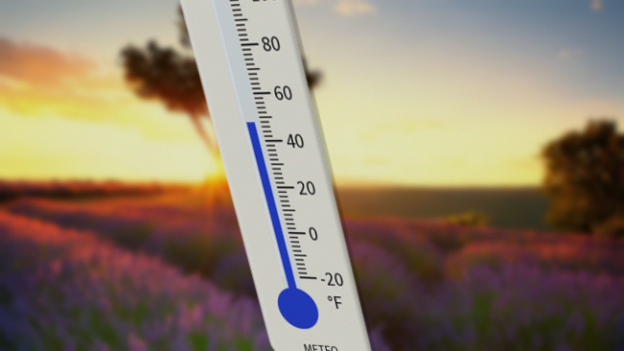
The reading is 48 °F
